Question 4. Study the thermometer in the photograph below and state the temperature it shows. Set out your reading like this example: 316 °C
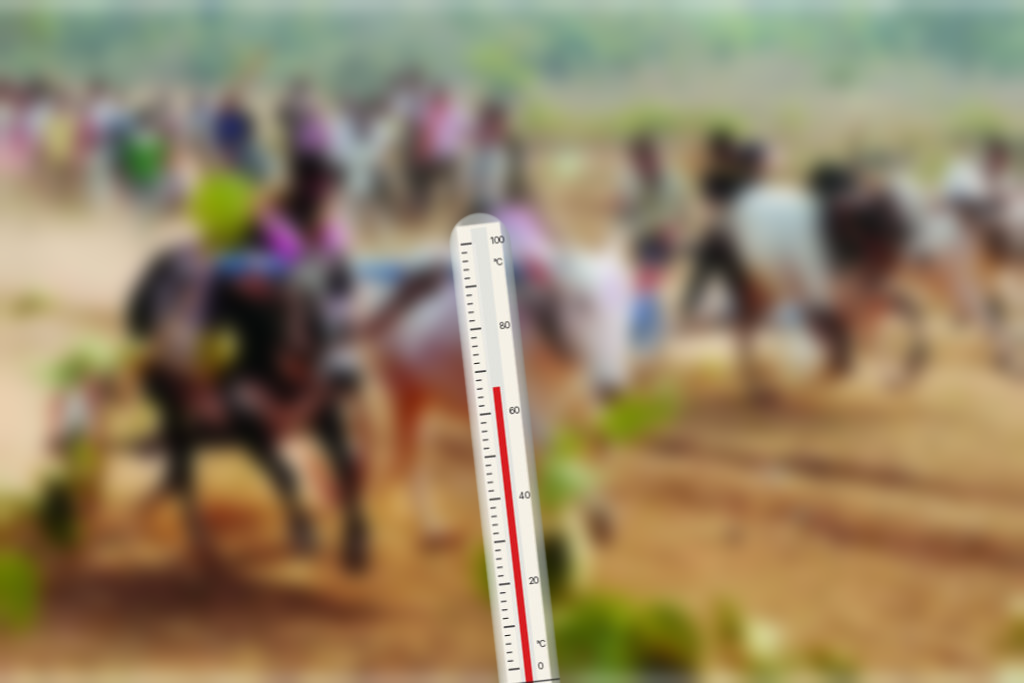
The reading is 66 °C
